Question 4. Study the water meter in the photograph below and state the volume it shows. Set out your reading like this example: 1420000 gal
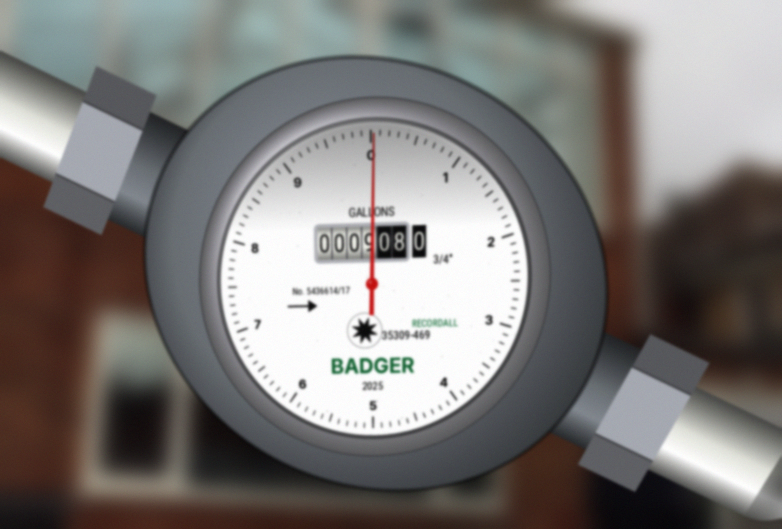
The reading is 9080.0 gal
